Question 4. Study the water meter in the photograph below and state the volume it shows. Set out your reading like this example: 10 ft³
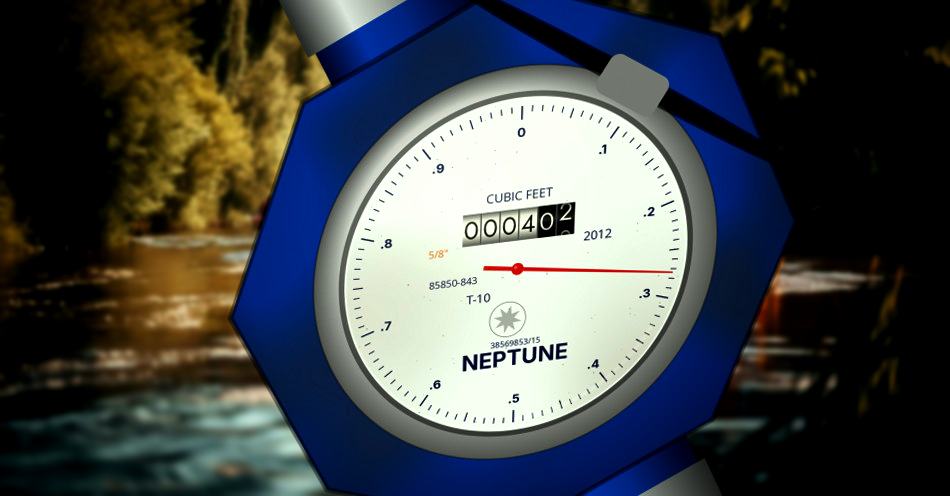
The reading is 402.27 ft³
